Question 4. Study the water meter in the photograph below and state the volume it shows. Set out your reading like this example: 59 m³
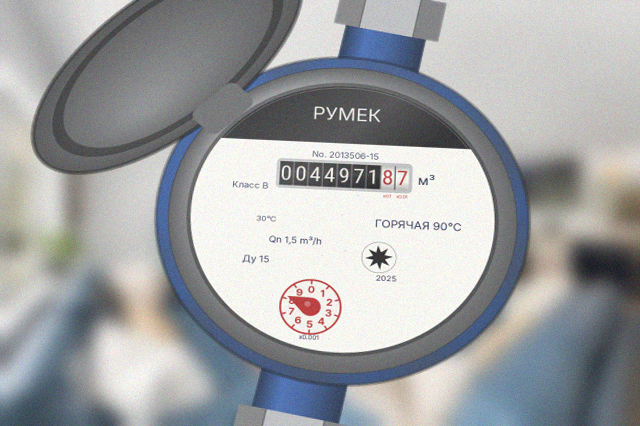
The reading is 44971.878 m³
